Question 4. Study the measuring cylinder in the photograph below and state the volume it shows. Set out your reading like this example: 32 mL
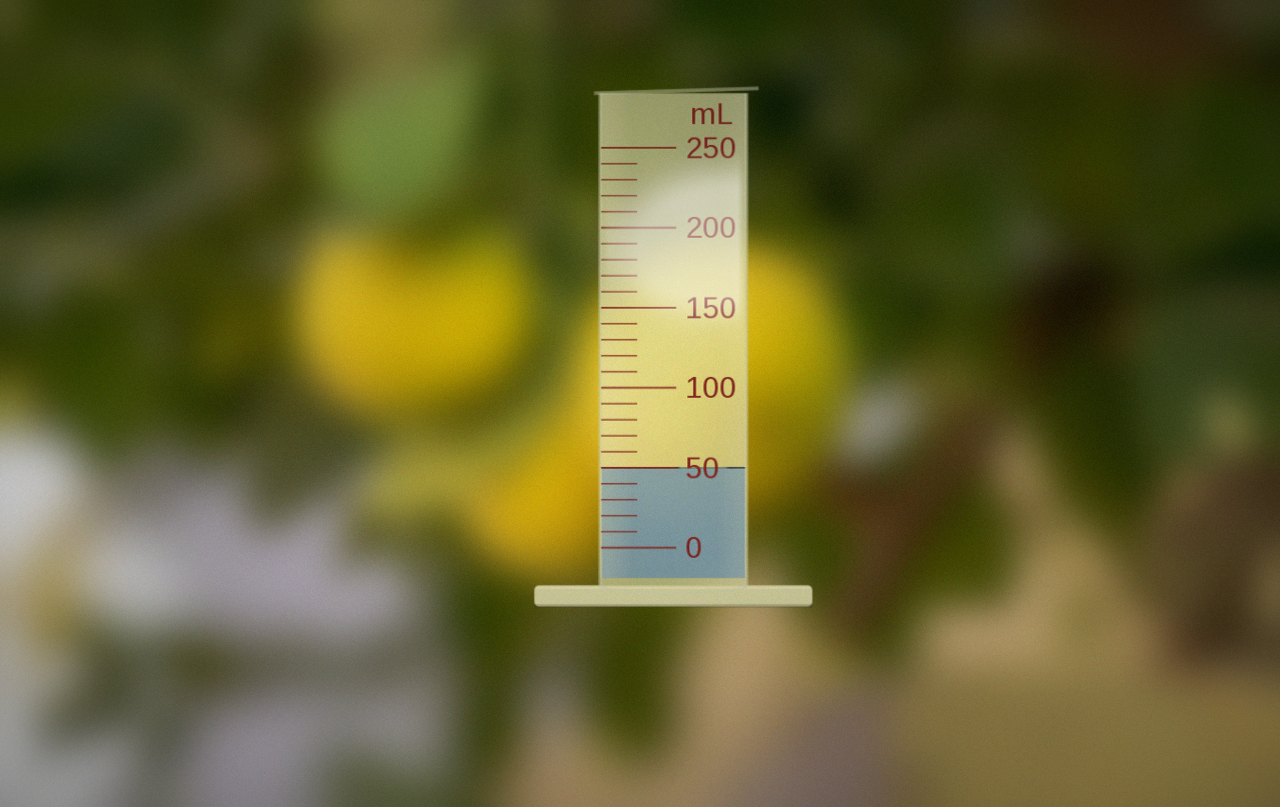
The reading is 50 mL
